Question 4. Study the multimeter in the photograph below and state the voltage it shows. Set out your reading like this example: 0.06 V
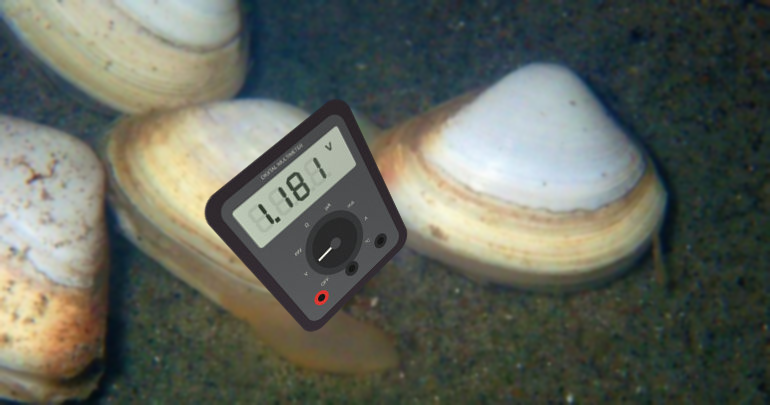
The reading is 1.181 V
